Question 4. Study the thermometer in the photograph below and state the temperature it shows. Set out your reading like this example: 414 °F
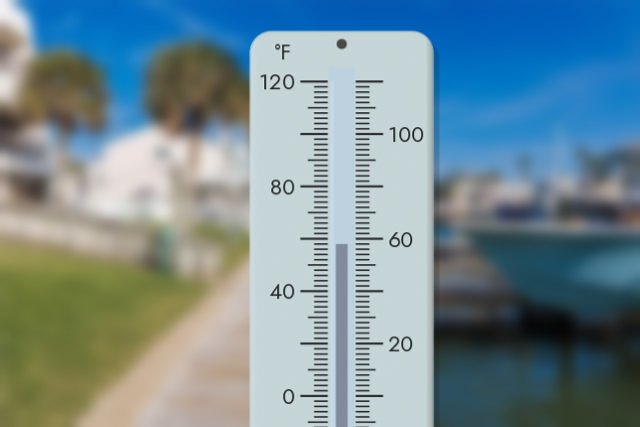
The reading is 58 °F
